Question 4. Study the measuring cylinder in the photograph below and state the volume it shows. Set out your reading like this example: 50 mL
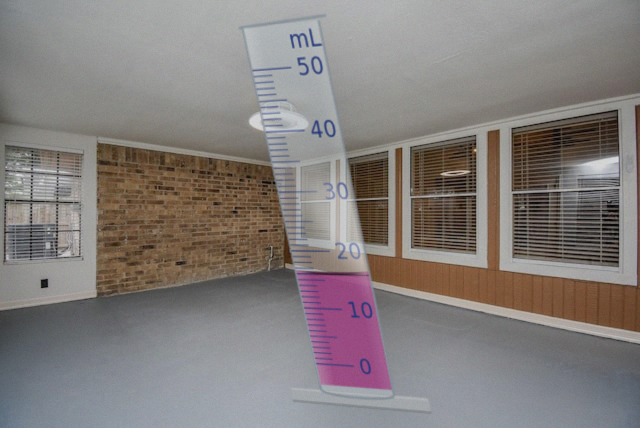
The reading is 16 mL
